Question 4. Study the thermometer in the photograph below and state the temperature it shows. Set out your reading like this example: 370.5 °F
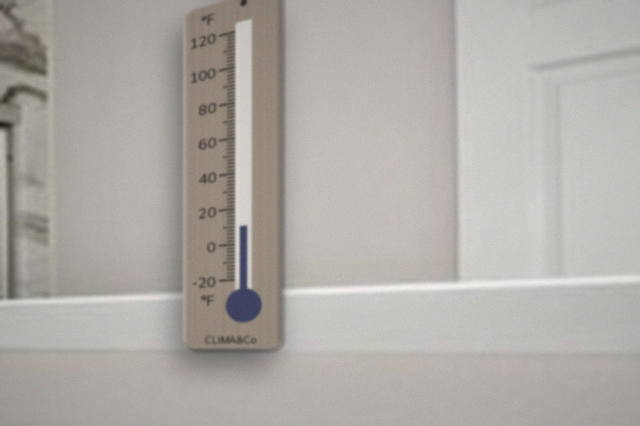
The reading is 10 °F
